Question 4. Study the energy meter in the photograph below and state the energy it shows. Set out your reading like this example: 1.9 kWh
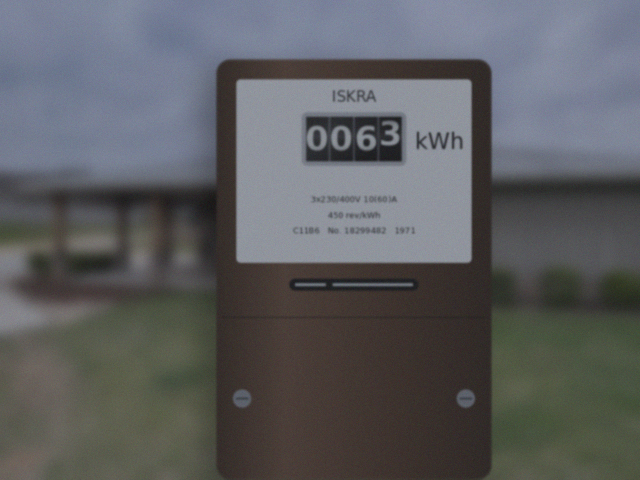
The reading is 63 kWh
